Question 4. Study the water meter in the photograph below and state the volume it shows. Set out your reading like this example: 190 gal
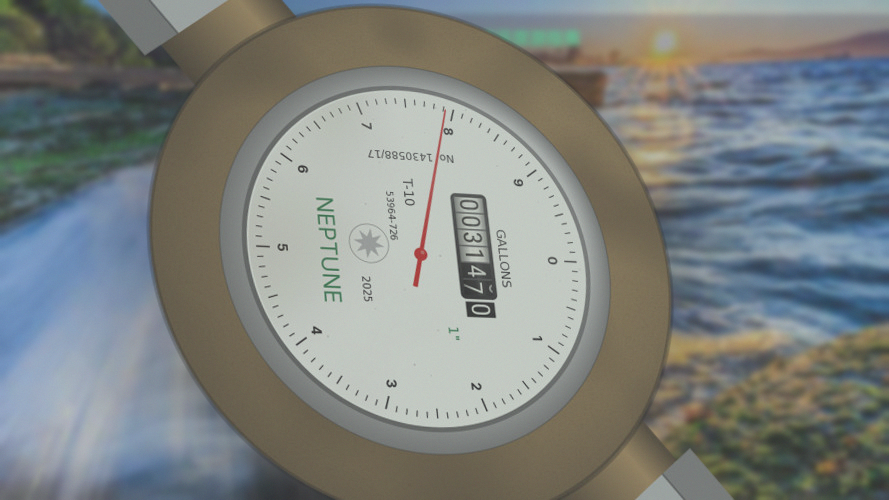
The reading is 31467.9 gal
